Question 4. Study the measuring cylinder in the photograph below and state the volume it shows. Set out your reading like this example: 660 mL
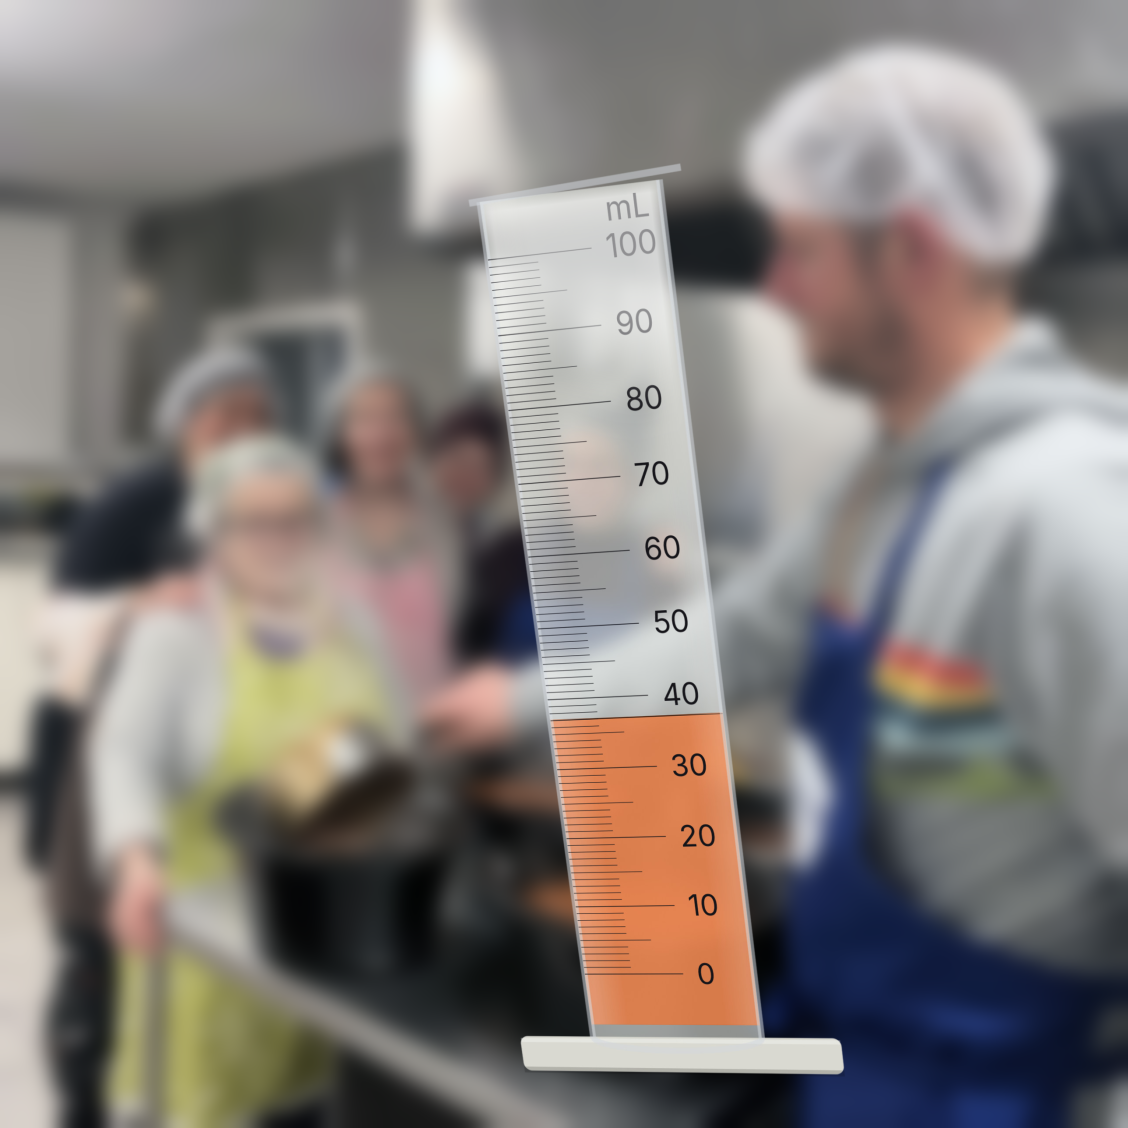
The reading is 37 mL
